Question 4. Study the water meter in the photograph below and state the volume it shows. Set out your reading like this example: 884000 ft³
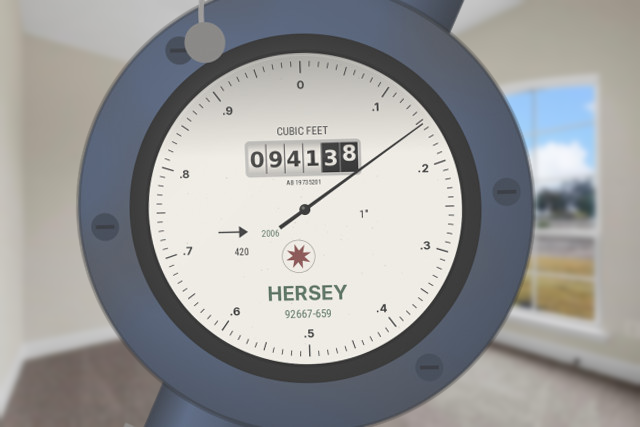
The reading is 94138.15 ft³
